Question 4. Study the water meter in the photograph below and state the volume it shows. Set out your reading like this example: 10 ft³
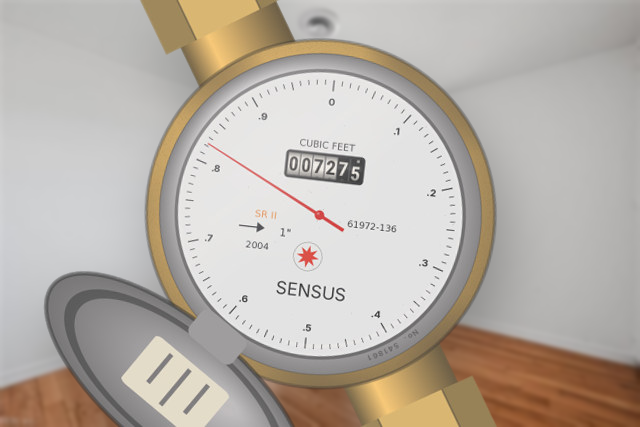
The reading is 7274.82 ft³
